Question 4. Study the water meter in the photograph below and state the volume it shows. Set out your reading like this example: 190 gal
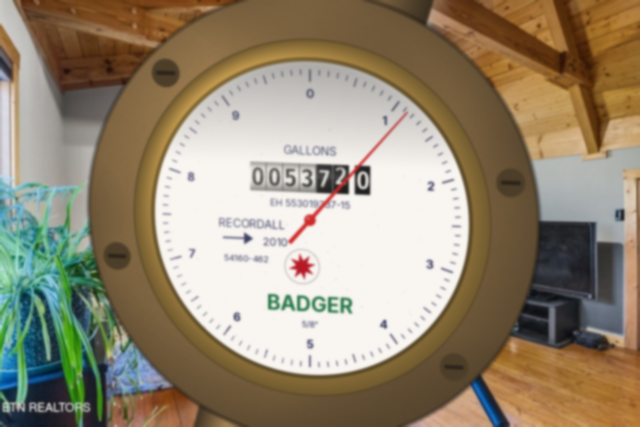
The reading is 53721.1 gal
